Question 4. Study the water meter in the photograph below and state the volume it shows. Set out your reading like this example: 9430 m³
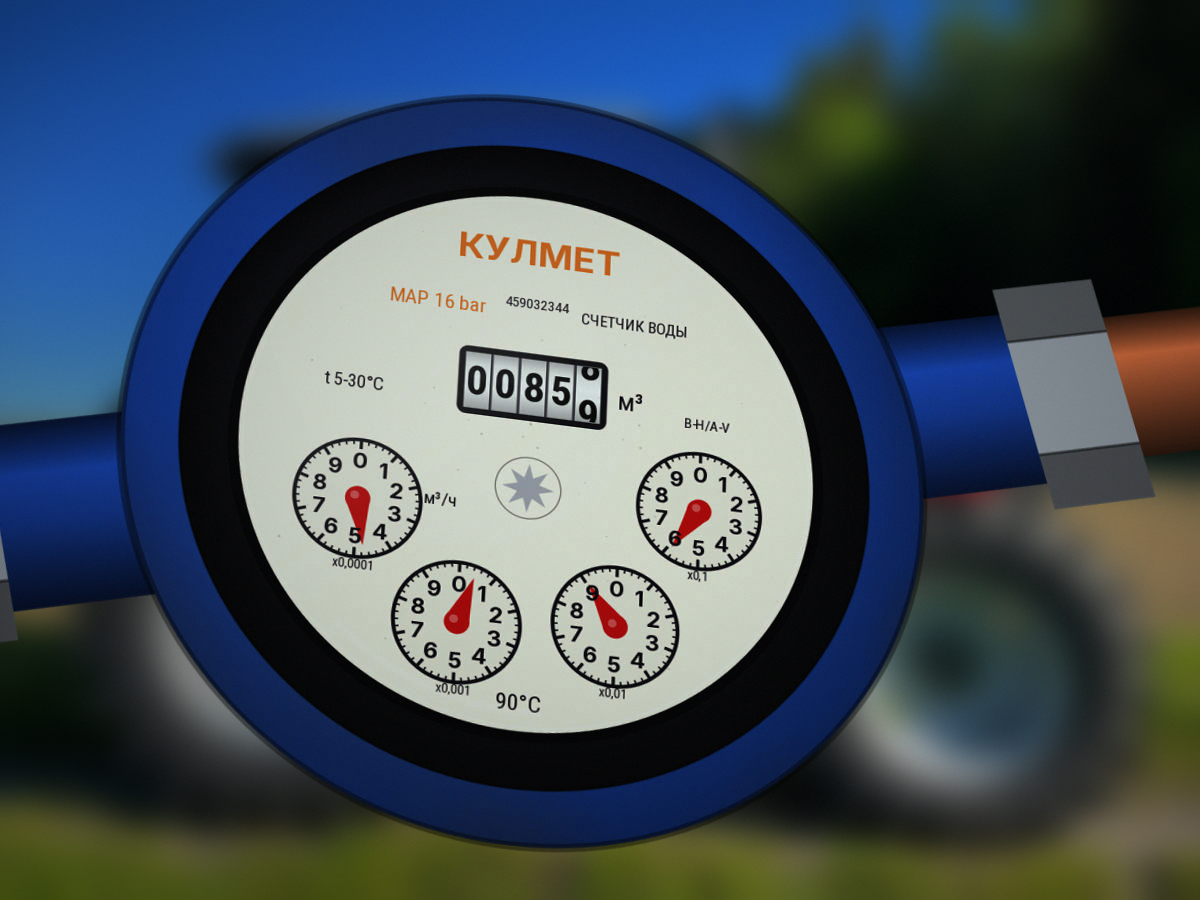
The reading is 858.5904 m³
